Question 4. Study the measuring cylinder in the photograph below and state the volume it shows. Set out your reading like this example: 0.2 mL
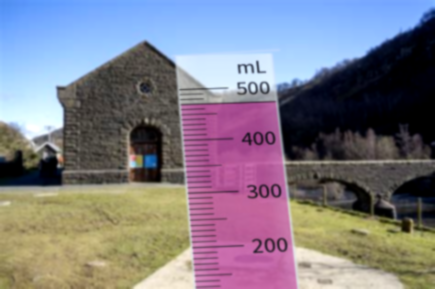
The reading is 470 mL
